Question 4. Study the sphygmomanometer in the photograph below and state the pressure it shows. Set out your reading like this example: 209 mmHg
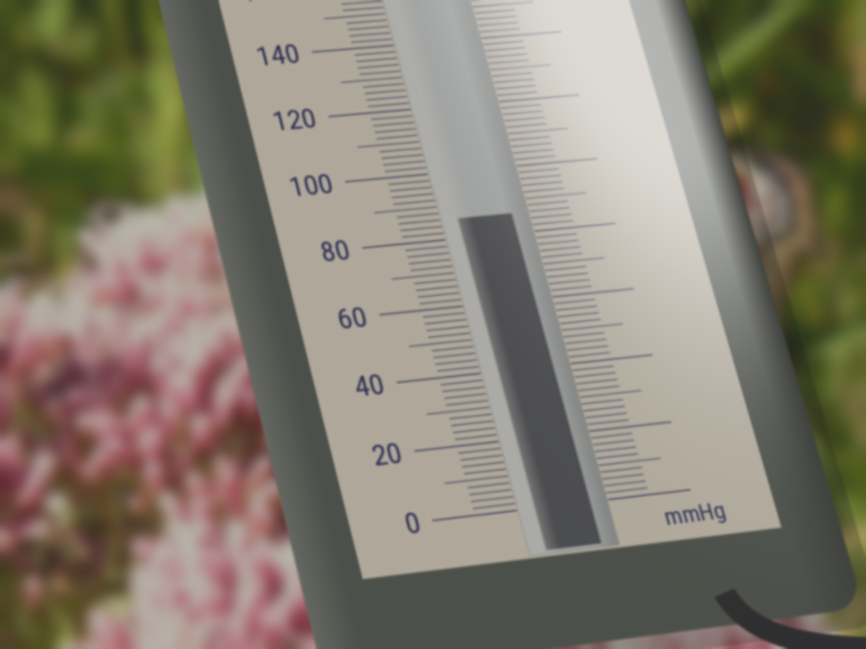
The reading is 86 mmHg
